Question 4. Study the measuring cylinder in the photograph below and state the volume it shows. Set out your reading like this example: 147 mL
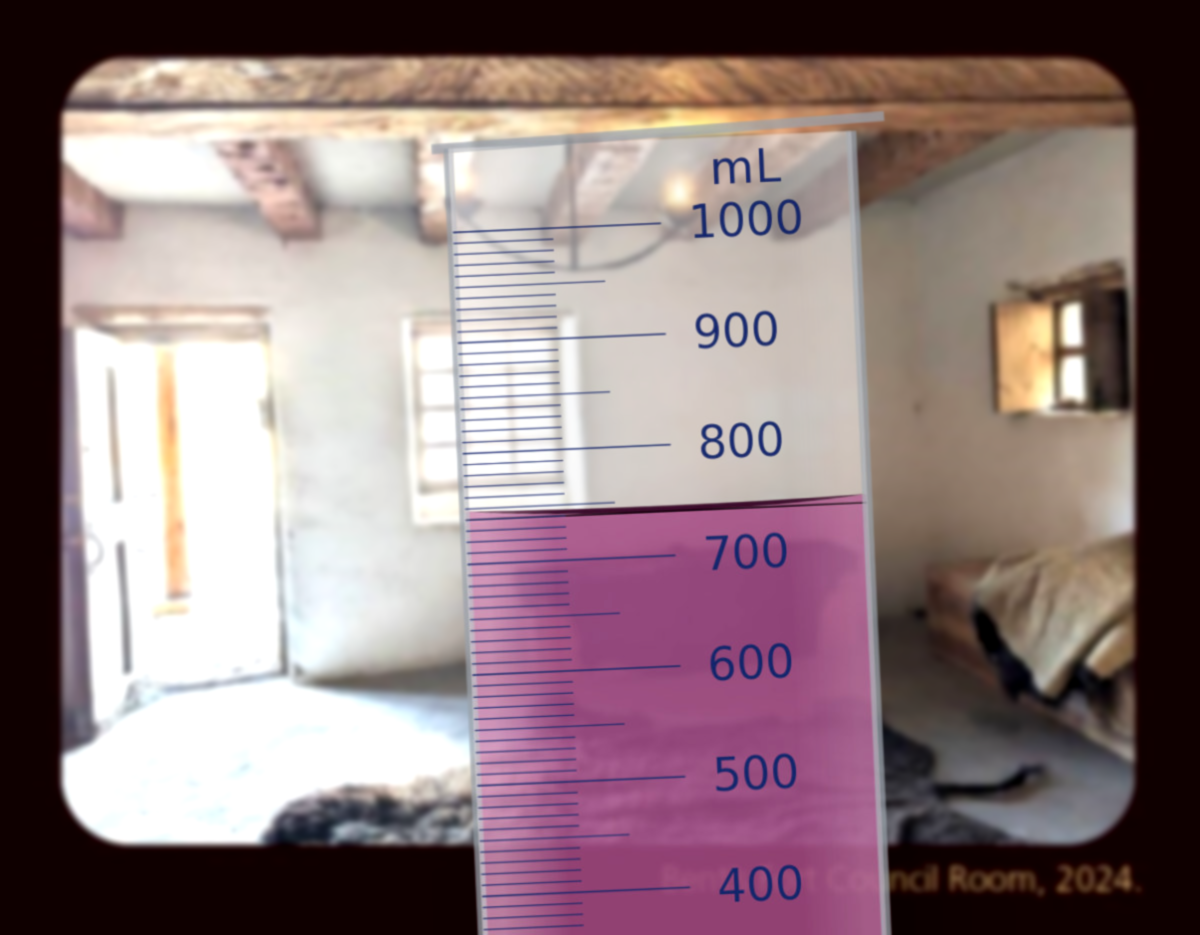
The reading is 740 mL
